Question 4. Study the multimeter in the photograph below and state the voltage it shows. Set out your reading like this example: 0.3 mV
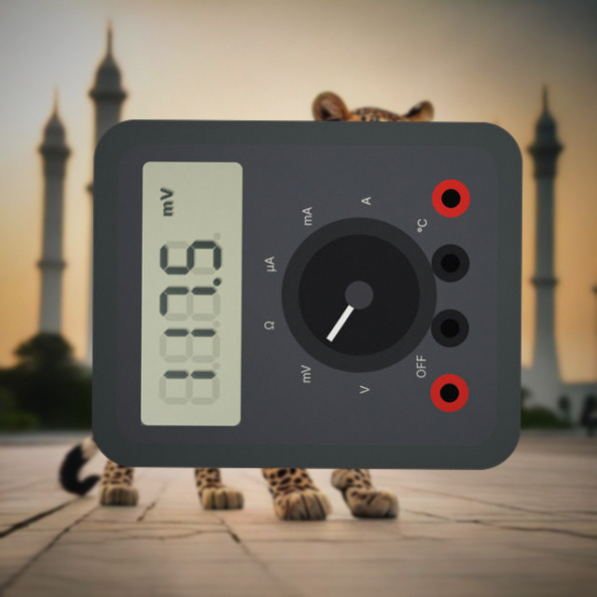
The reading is 117.5 mV
